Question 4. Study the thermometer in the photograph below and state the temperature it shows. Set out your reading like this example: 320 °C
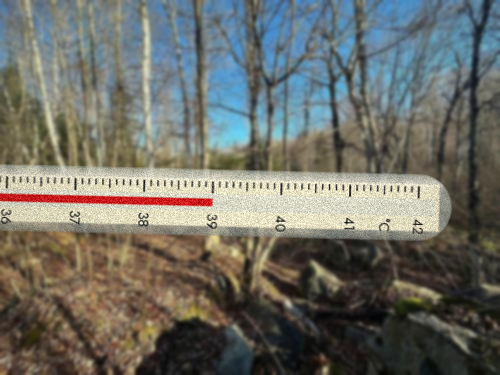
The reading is 39 °C
